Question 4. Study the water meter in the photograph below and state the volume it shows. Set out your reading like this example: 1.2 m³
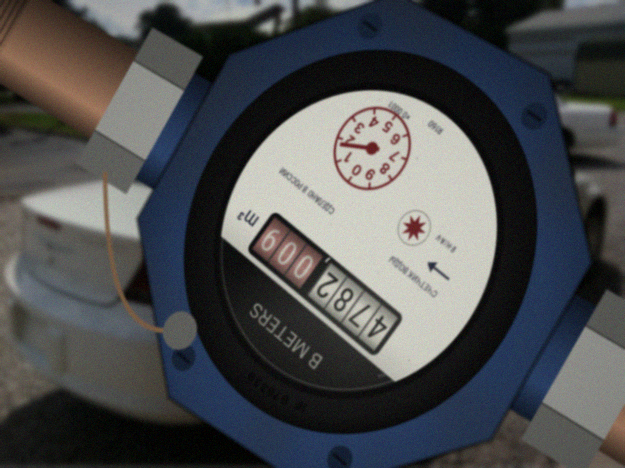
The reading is 4782.0091 m³
